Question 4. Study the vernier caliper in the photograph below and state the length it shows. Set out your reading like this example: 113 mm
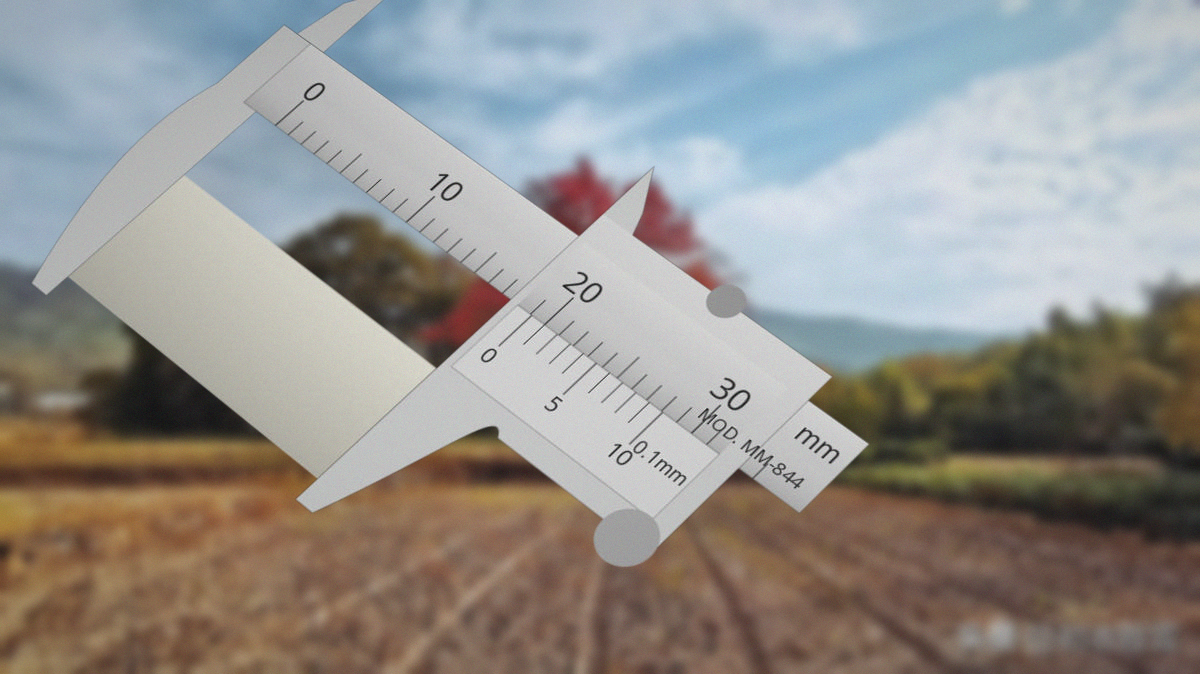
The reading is 19.1 mm
